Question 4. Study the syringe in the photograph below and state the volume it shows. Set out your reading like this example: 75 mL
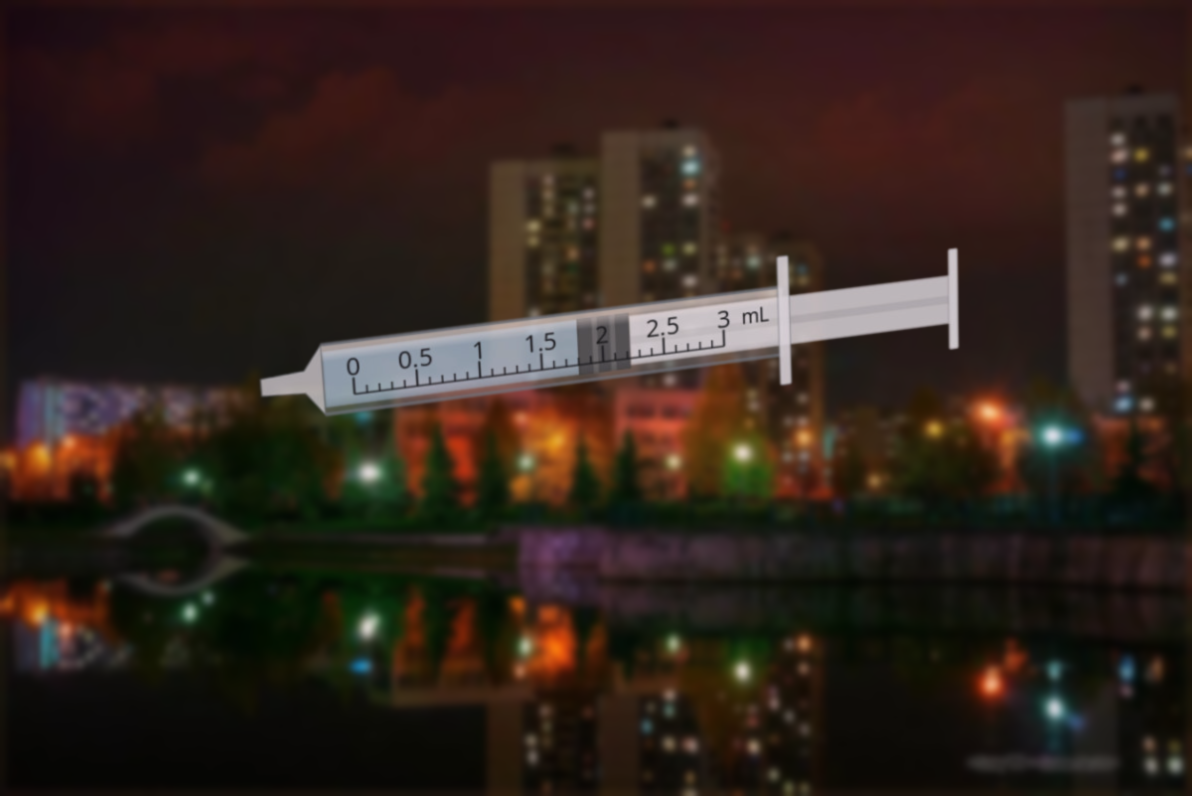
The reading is 1.8 mL
